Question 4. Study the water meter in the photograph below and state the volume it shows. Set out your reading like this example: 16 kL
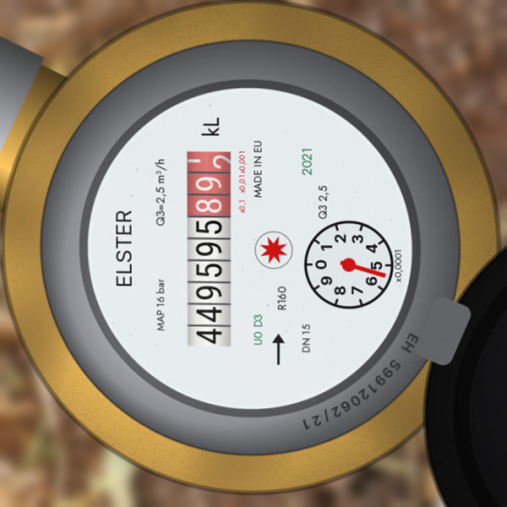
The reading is 449595.8915 kL
